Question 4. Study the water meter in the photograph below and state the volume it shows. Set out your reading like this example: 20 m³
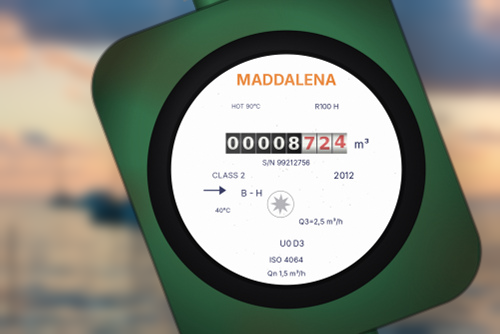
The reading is 8.724 m³
